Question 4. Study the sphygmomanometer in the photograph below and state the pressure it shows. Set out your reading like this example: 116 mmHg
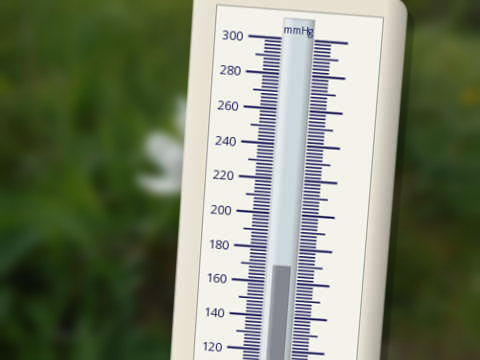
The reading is 170 mmHg
